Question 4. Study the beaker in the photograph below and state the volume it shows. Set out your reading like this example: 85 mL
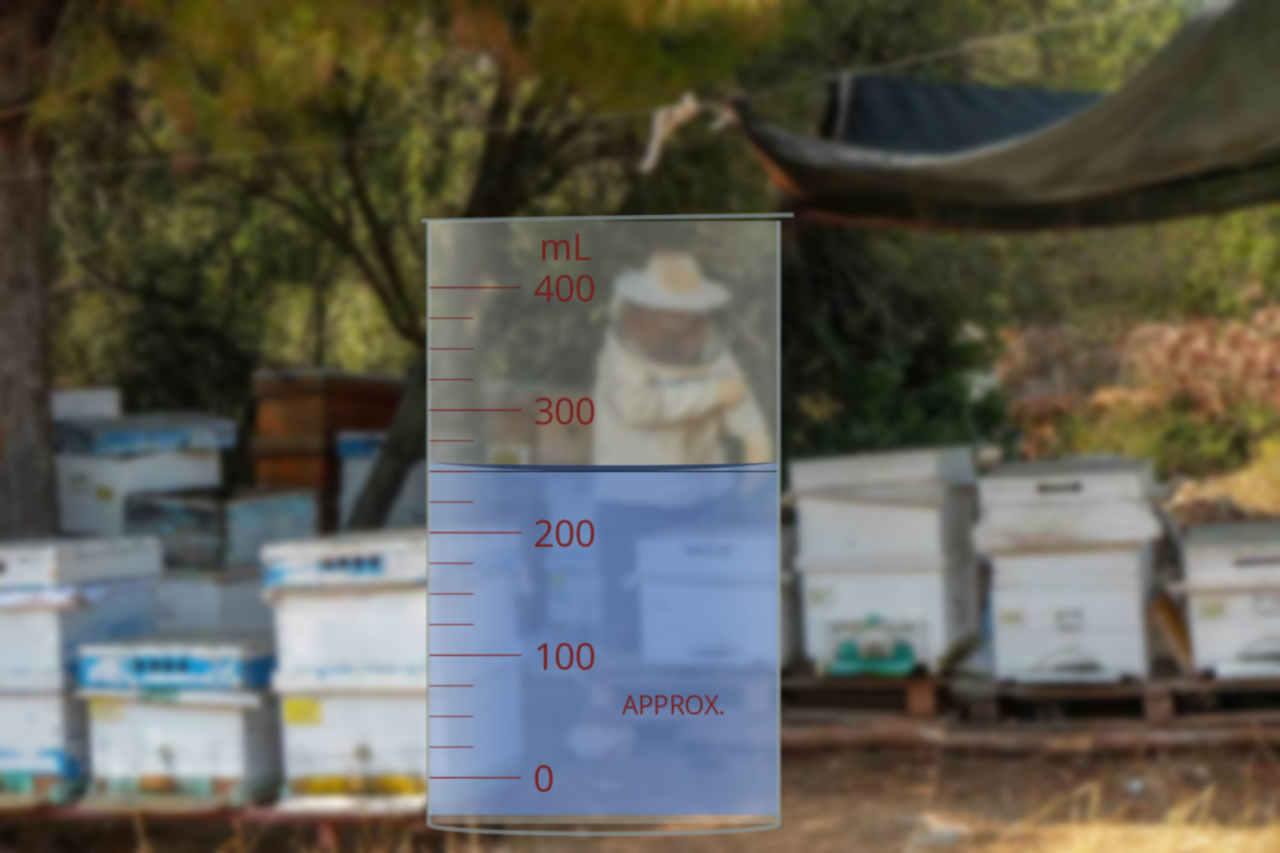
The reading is 250 mL
